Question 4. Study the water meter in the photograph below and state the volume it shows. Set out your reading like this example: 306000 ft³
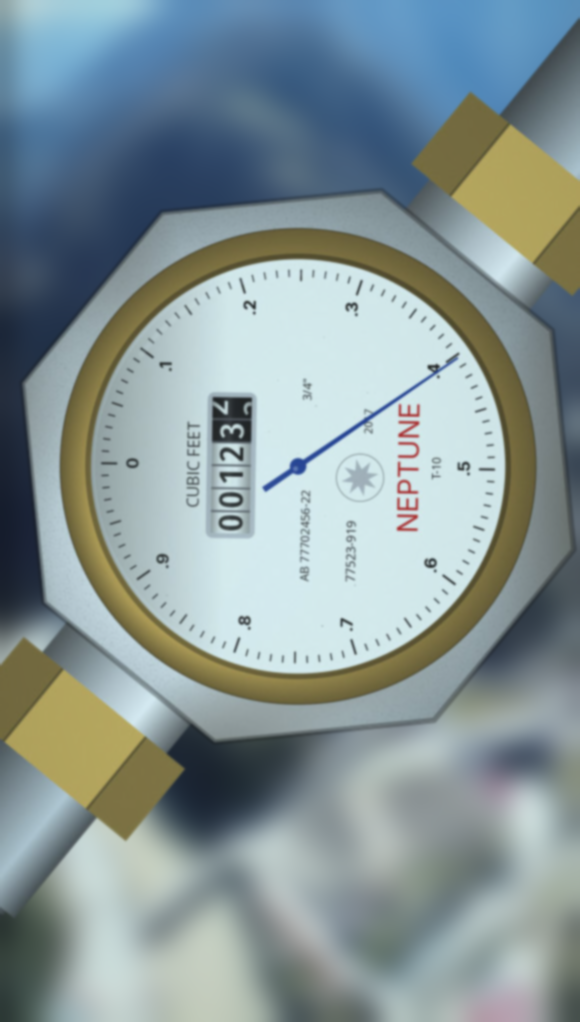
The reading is 1232.40 ft³
